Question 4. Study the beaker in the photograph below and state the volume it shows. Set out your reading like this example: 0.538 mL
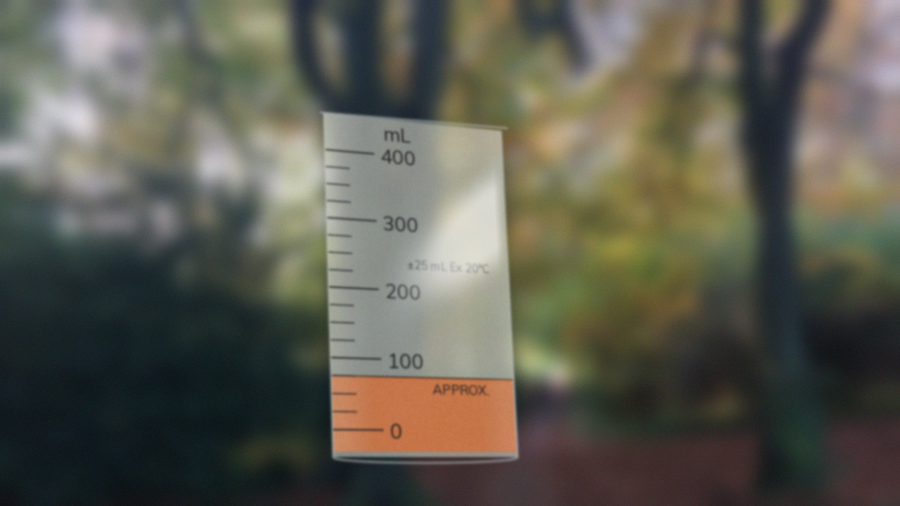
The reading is 75 mL
